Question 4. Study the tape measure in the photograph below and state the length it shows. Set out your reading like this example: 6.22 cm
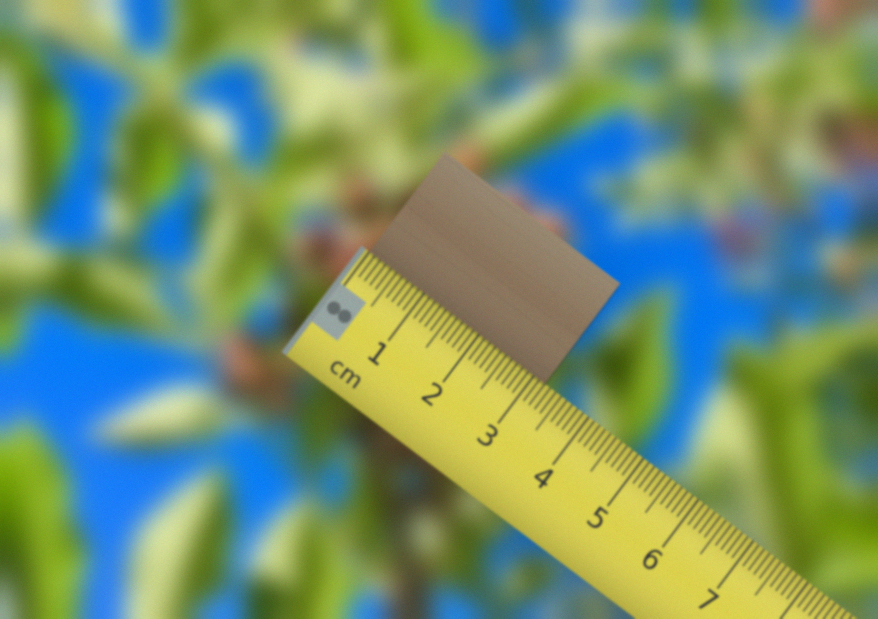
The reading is 3.2 cm
